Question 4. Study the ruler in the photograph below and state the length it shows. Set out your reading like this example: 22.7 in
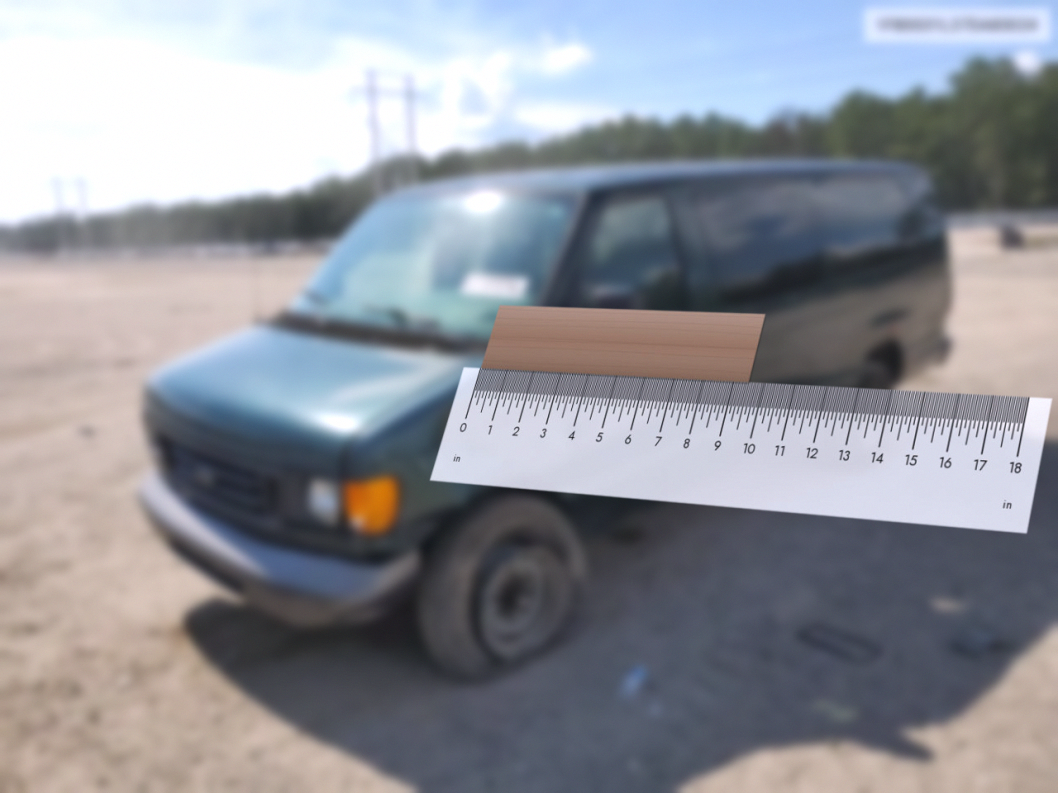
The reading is 9.5 in
